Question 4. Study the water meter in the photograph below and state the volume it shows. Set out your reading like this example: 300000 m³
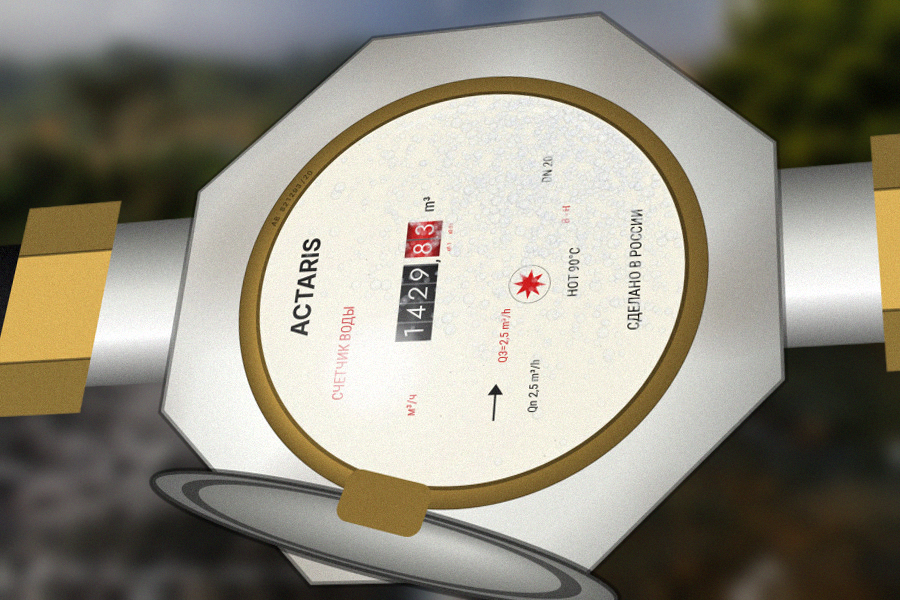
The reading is 1429.83 m³
